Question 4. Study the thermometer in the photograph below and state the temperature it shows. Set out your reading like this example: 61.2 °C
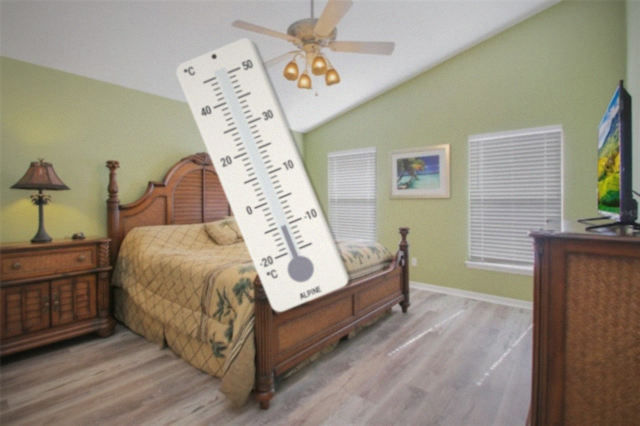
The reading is -10 °C
